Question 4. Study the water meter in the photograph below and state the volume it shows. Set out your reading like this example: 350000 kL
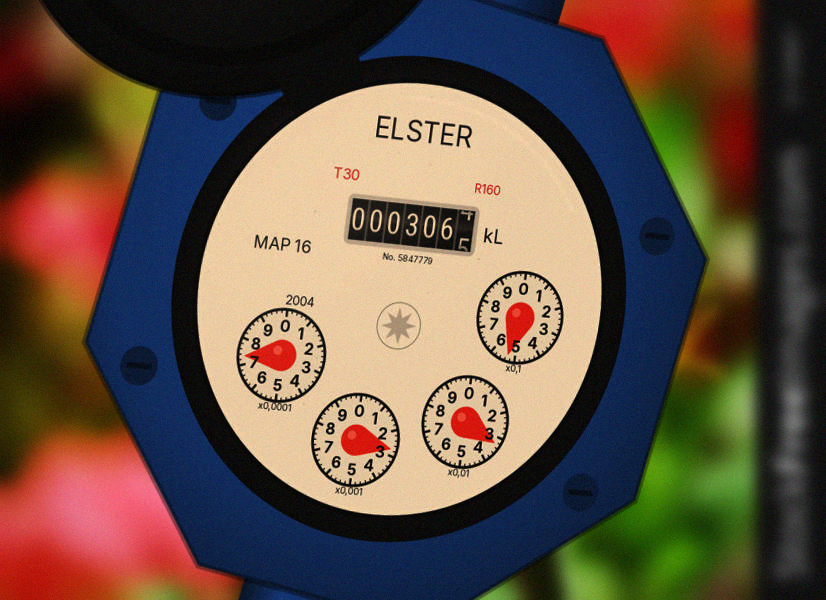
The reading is 3064.5327 kL
